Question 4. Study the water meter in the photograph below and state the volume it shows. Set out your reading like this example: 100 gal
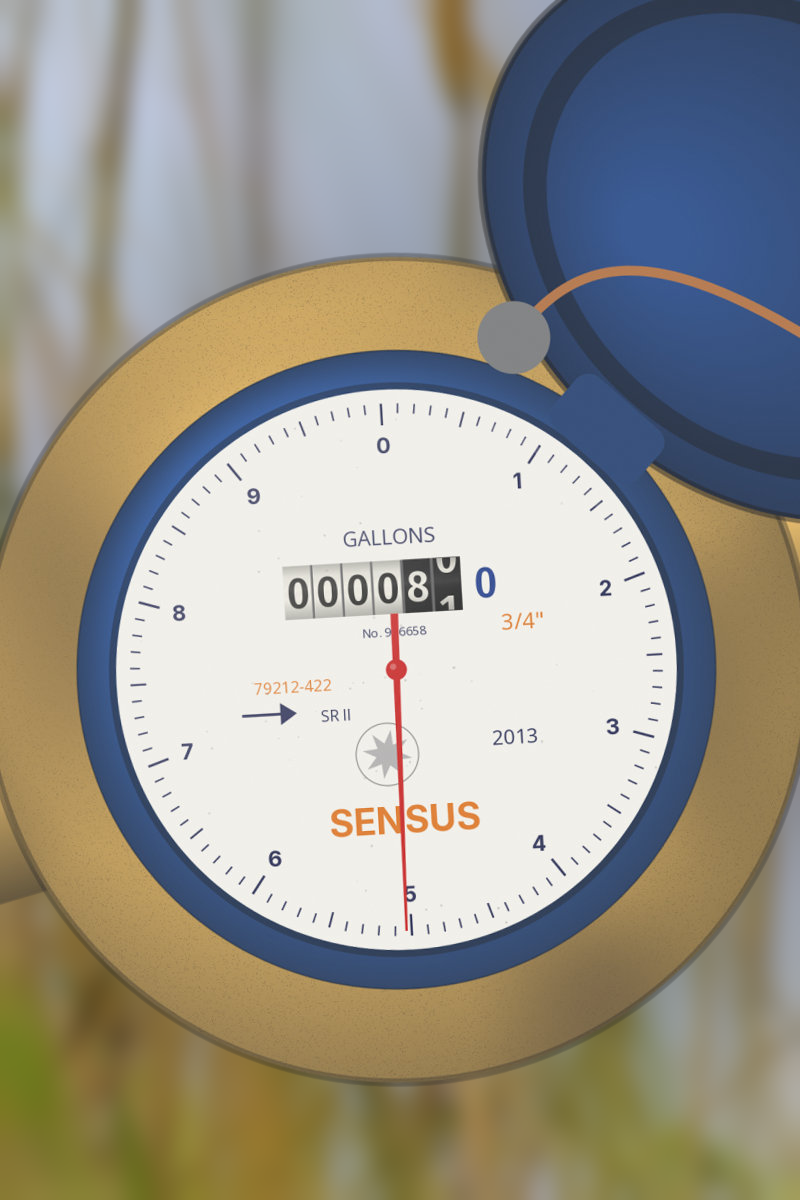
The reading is 805.0 gal
